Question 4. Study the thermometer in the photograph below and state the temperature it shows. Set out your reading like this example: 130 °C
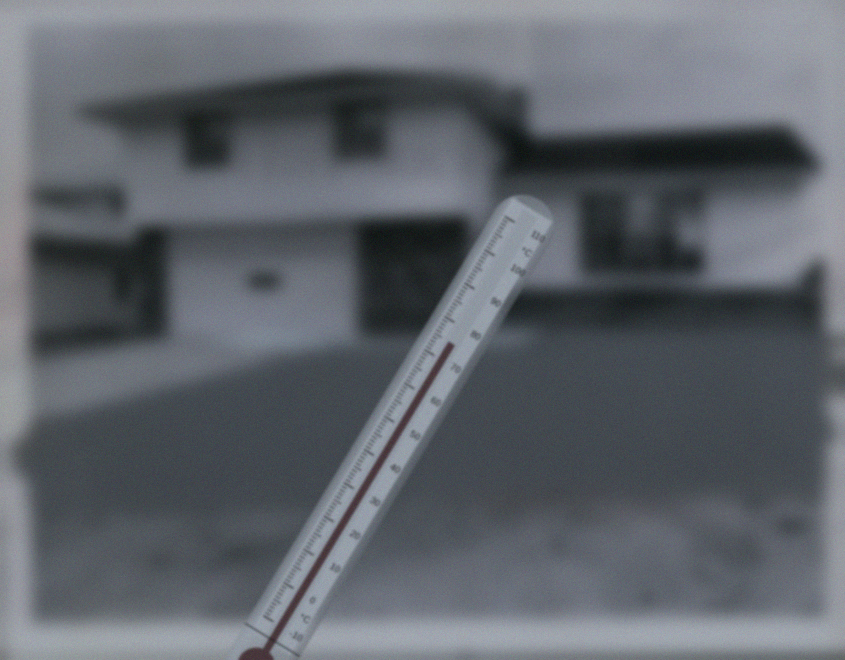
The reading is 75 °C
